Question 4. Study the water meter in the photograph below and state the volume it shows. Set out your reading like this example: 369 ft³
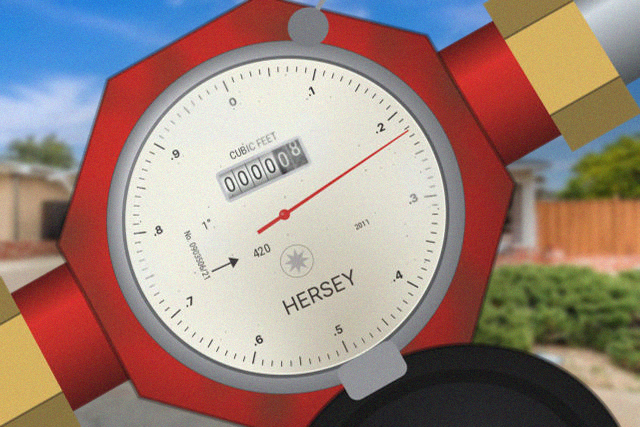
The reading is 8.22 ft³
